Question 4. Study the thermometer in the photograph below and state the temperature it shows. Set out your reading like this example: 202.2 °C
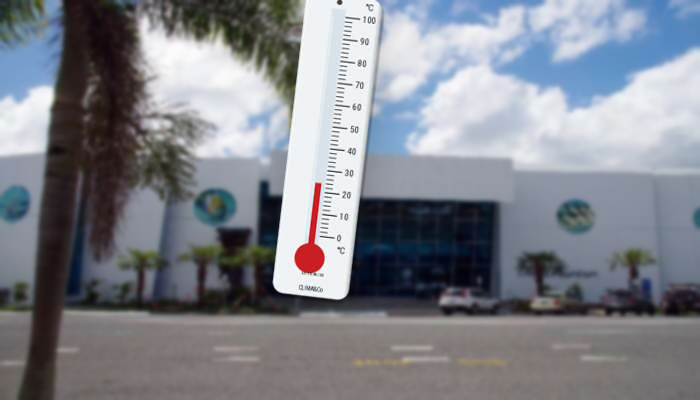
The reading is 24 °C
